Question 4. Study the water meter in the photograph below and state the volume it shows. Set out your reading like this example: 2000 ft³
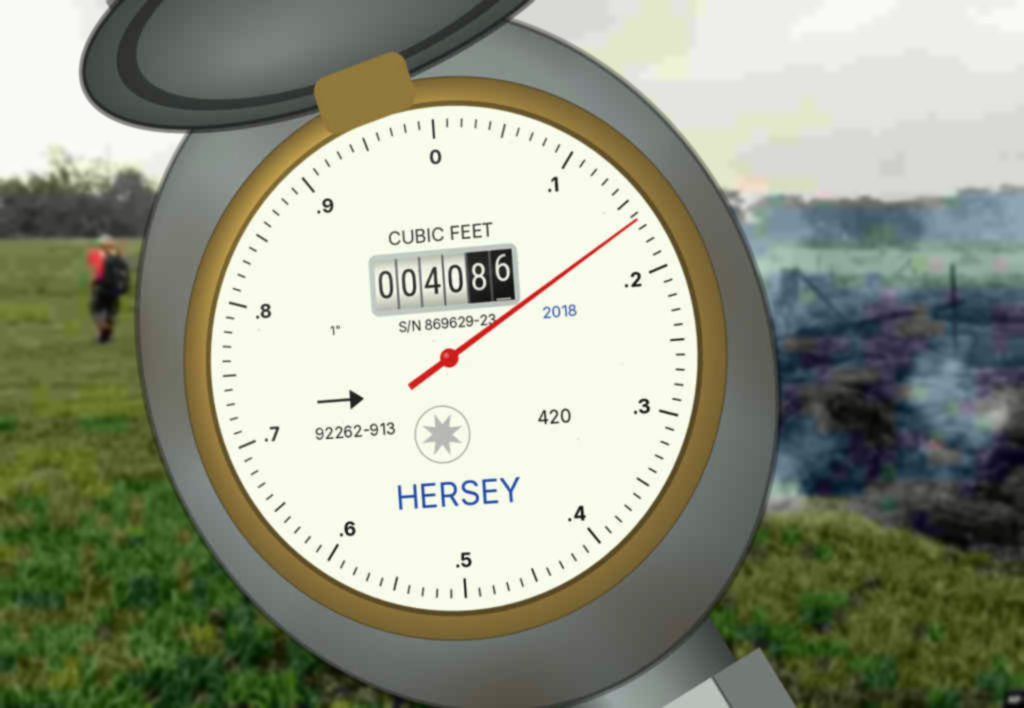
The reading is 4086.16 ft³
